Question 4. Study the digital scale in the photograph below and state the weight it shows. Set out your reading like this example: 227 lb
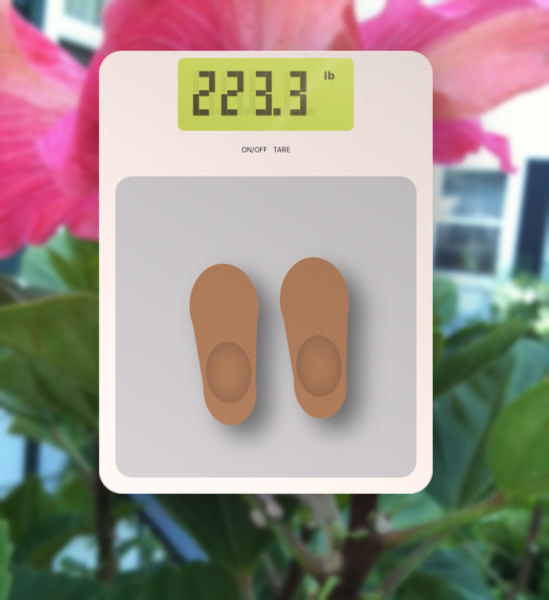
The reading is 223.3 lb
